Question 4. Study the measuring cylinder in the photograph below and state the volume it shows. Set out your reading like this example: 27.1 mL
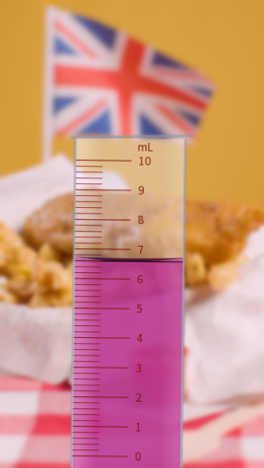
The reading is 6.6 mL
